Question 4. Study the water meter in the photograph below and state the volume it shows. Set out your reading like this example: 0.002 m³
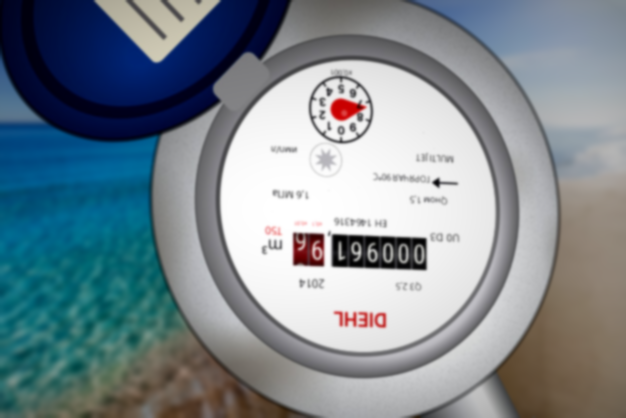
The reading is 961.957 m³
